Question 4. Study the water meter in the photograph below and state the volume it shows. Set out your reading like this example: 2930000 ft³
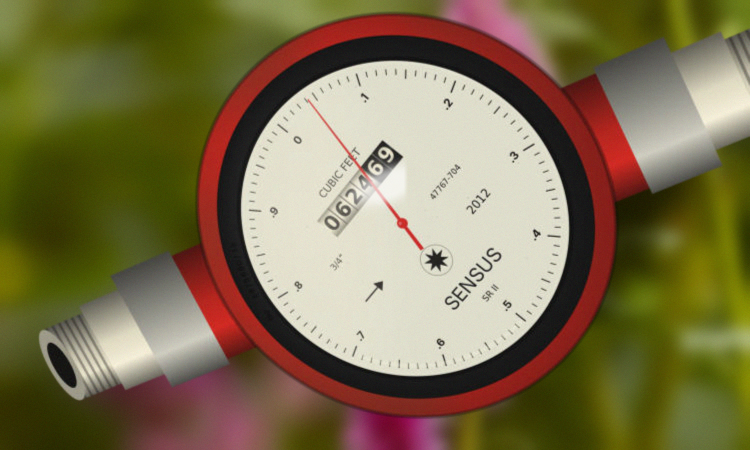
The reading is 62469.04 ft³
